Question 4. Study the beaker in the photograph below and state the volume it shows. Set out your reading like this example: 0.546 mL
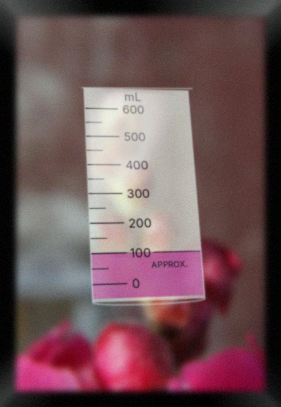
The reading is 100 mL
